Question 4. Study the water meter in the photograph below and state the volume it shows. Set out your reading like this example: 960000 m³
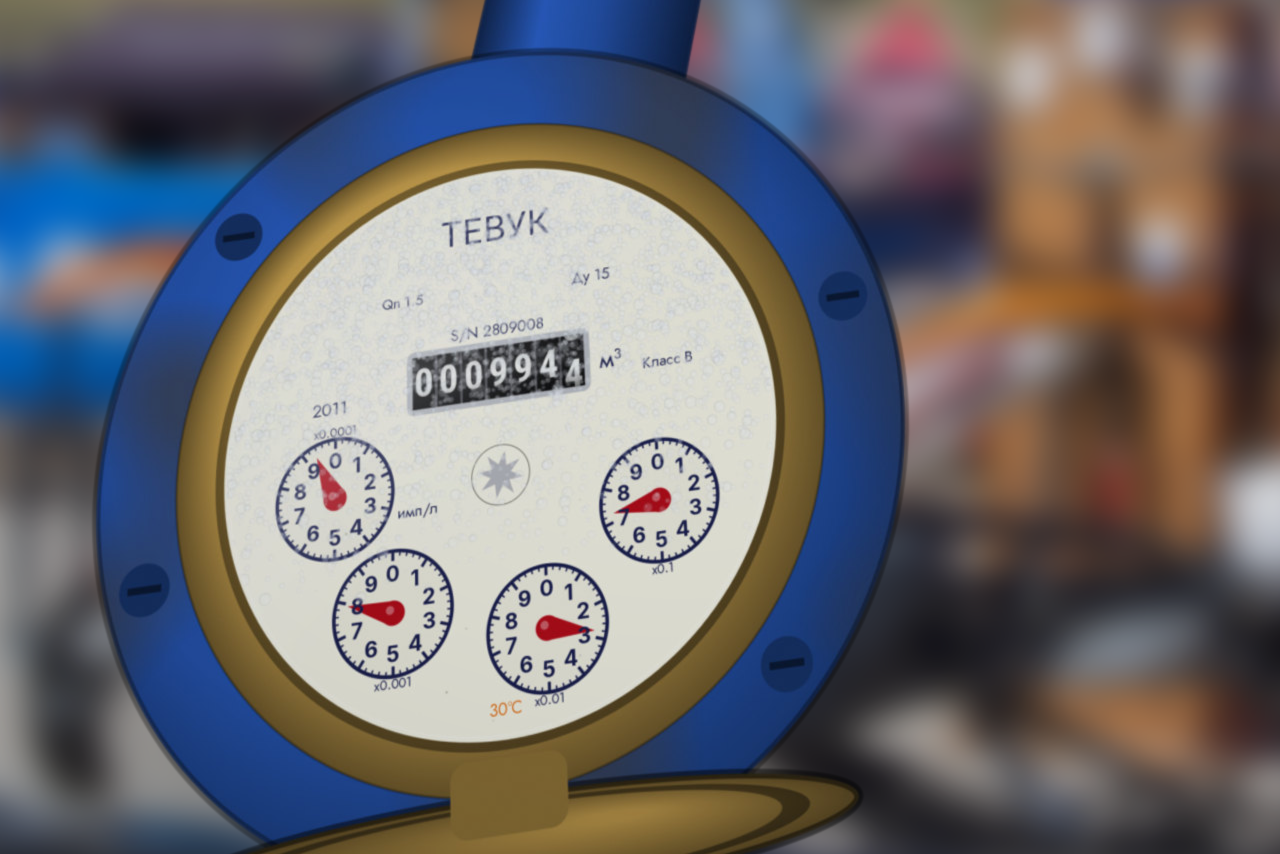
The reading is 9943.7279 m³
